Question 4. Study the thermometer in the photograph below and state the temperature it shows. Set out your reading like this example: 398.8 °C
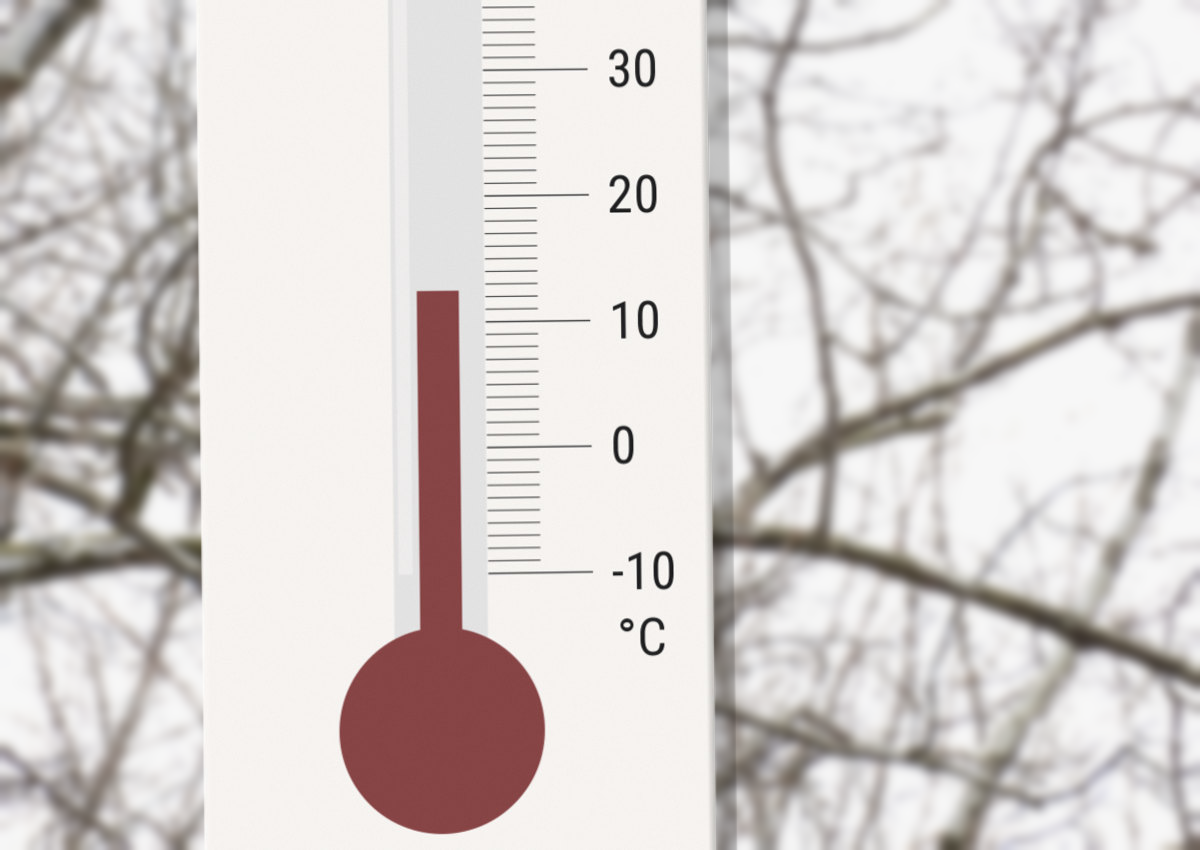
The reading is 12.5 °C
